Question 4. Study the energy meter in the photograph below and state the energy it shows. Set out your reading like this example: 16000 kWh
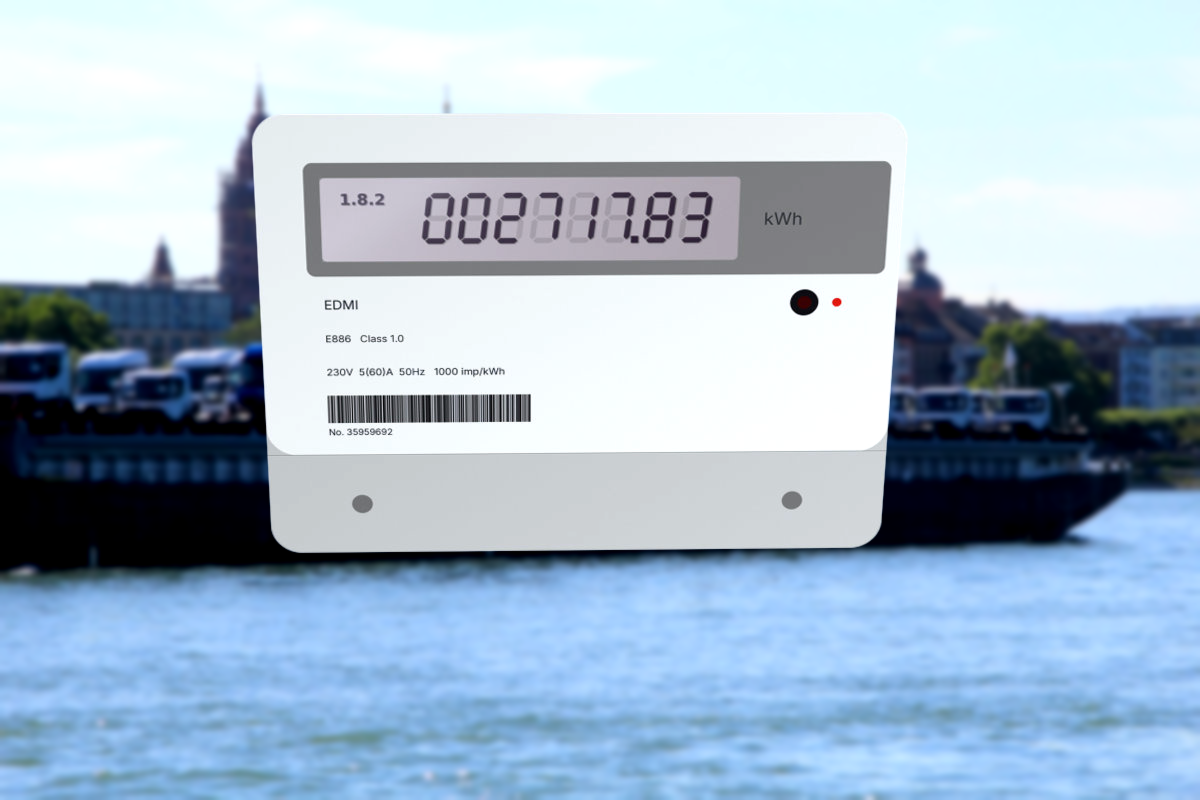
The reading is 2717.83 kWh
